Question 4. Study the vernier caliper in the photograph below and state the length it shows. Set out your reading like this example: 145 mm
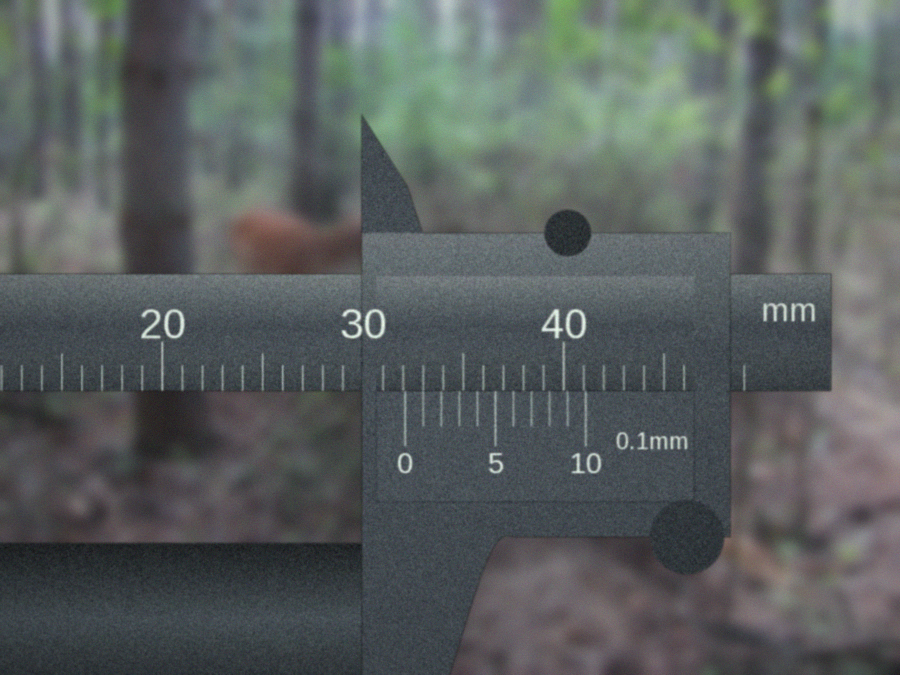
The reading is 32.1 mm
